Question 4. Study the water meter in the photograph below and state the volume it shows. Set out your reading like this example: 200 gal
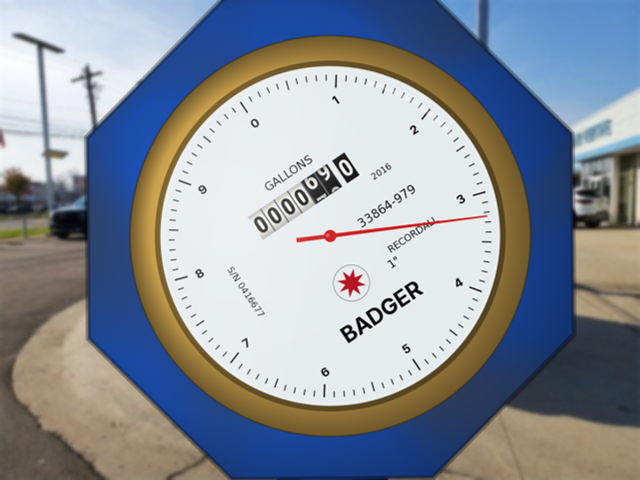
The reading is 693.2 gal
